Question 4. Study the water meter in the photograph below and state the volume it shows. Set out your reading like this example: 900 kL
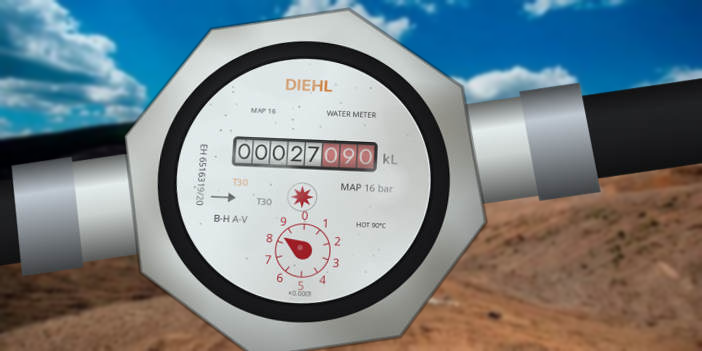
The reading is 27.0908 kL
